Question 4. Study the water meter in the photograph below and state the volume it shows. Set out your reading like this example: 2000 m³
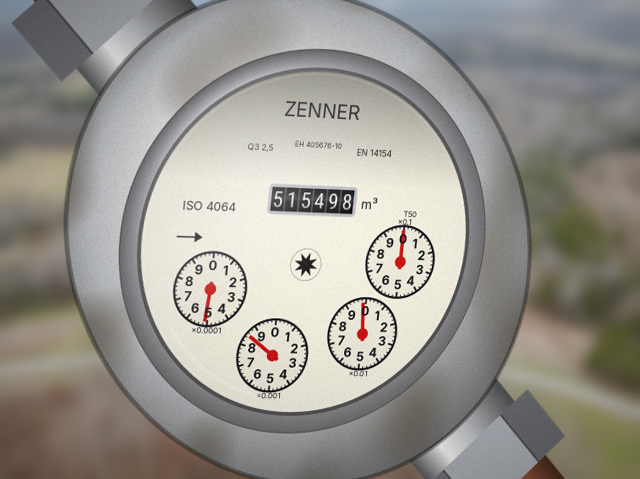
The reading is 515497.9985 m³
